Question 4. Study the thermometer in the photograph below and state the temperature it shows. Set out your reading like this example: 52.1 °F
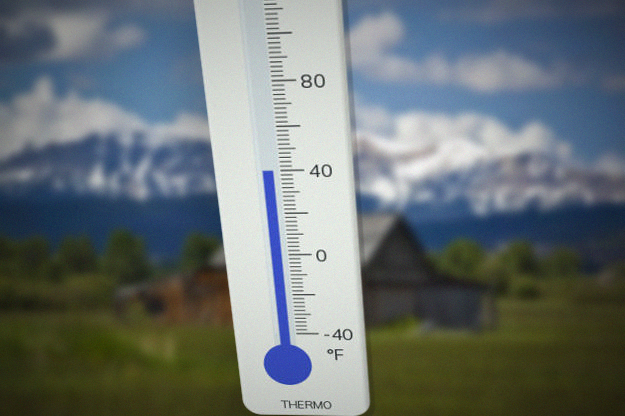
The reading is 40 °F
